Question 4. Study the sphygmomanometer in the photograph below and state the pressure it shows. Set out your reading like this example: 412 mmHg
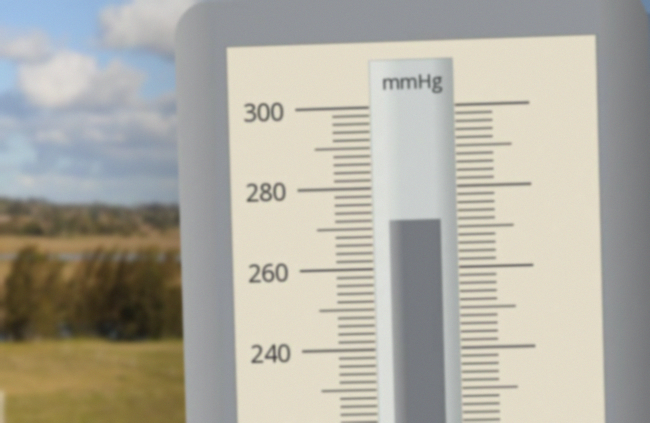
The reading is 272 mmHg
